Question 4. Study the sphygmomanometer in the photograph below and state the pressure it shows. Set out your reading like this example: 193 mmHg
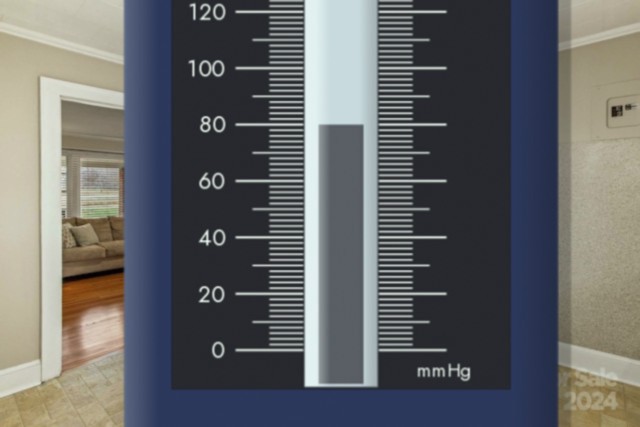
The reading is 80 mmHg
